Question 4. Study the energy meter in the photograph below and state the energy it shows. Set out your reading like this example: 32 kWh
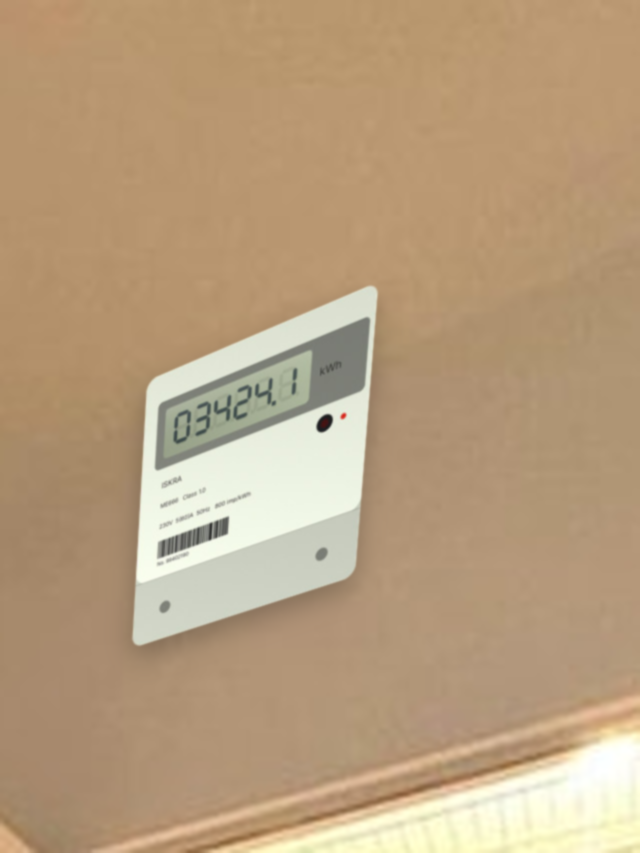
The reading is 3424.1 kWh
